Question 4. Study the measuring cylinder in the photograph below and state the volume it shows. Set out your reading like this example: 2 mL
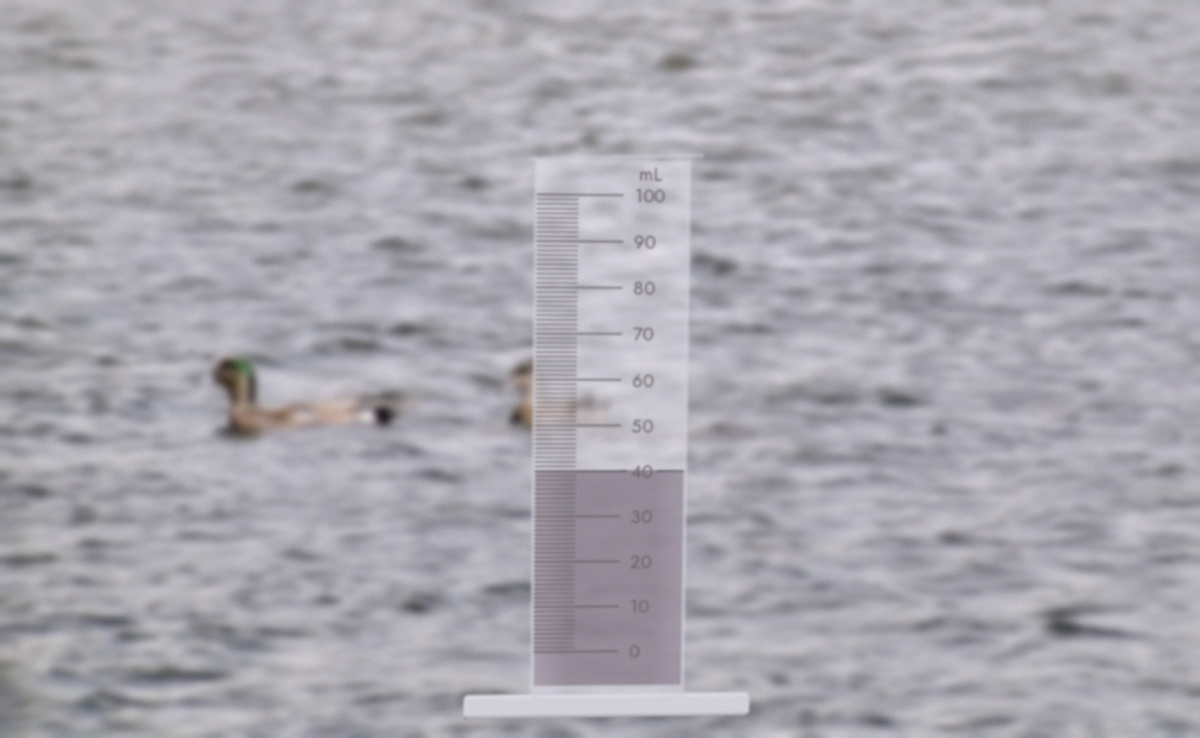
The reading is 40 mL
